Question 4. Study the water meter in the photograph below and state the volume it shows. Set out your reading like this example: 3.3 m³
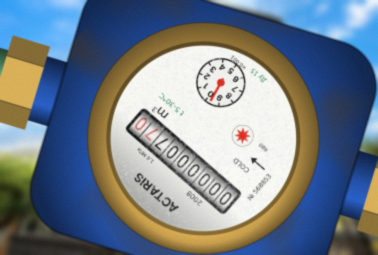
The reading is 7.699 m³
